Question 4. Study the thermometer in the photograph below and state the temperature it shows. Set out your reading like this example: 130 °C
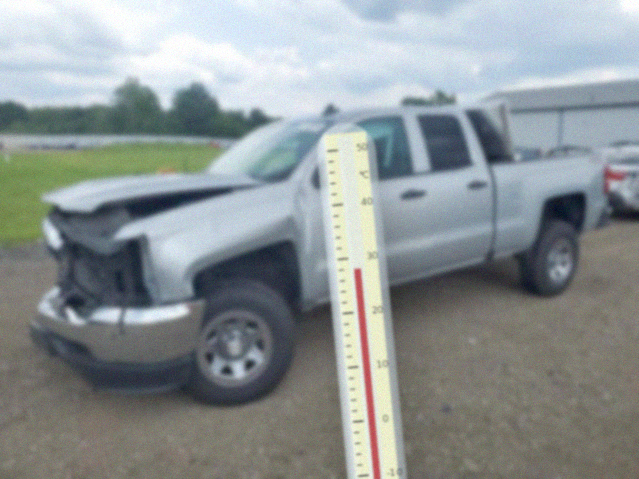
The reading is 28 °C
